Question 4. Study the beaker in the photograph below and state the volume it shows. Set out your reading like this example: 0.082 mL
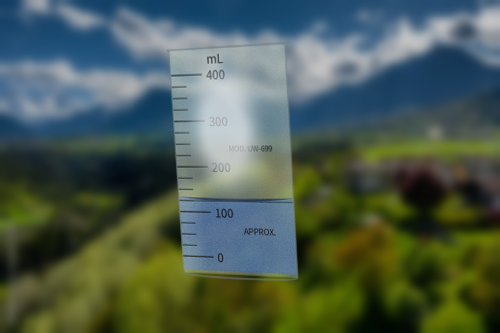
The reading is 125 mL
